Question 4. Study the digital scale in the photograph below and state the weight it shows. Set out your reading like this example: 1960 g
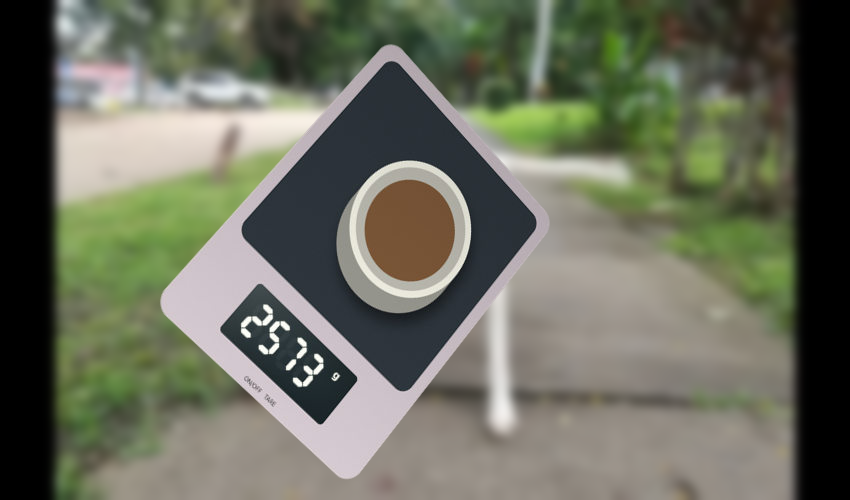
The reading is 2573 g
